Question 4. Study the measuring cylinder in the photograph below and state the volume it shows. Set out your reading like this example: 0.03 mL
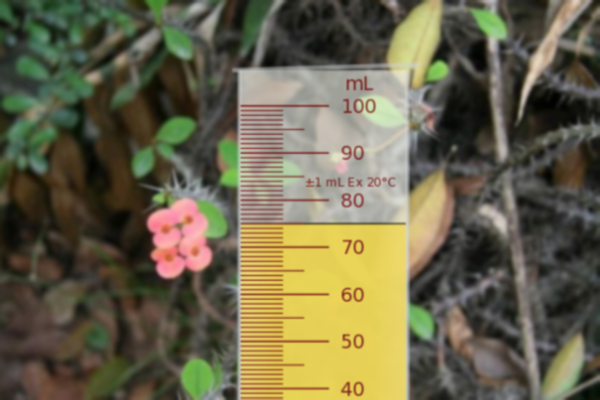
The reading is 75 mL
